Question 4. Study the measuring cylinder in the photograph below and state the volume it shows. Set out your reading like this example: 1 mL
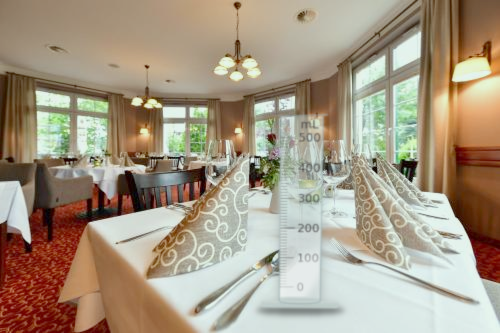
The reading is 200 mL
